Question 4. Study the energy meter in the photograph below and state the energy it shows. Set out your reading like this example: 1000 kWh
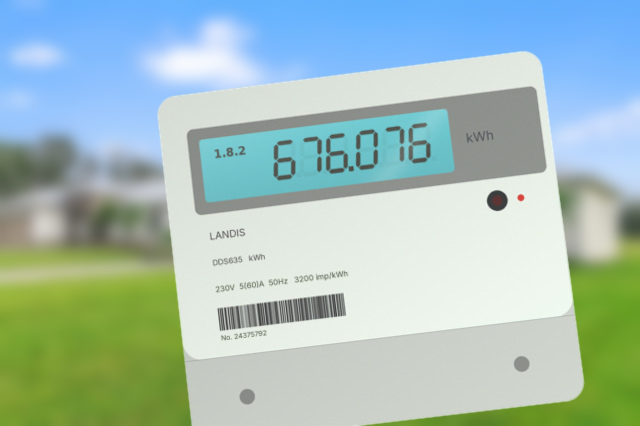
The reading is 676.076 kWh
